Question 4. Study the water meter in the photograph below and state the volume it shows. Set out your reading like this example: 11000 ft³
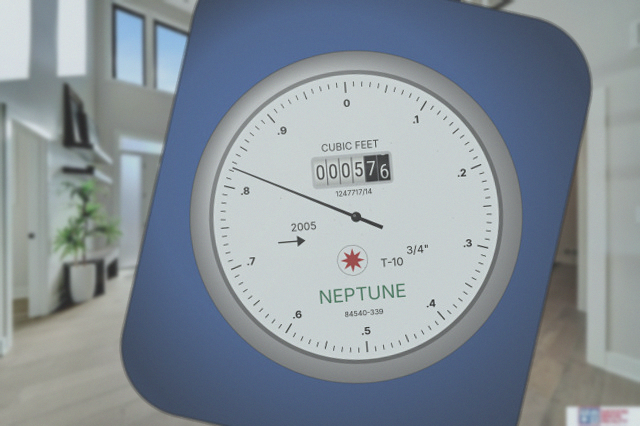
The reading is 575.82 ft³
